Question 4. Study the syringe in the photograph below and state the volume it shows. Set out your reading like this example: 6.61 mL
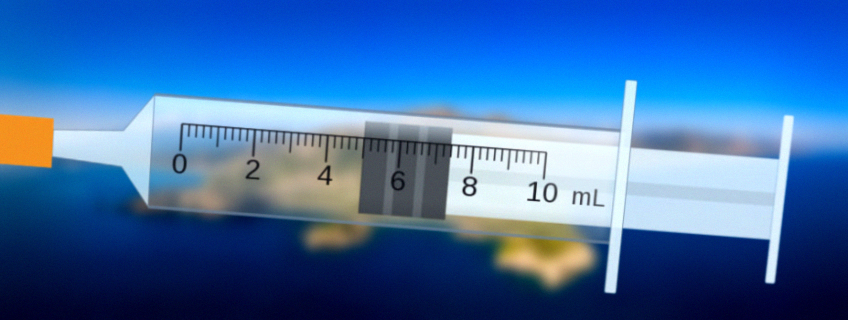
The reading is 5 mL
